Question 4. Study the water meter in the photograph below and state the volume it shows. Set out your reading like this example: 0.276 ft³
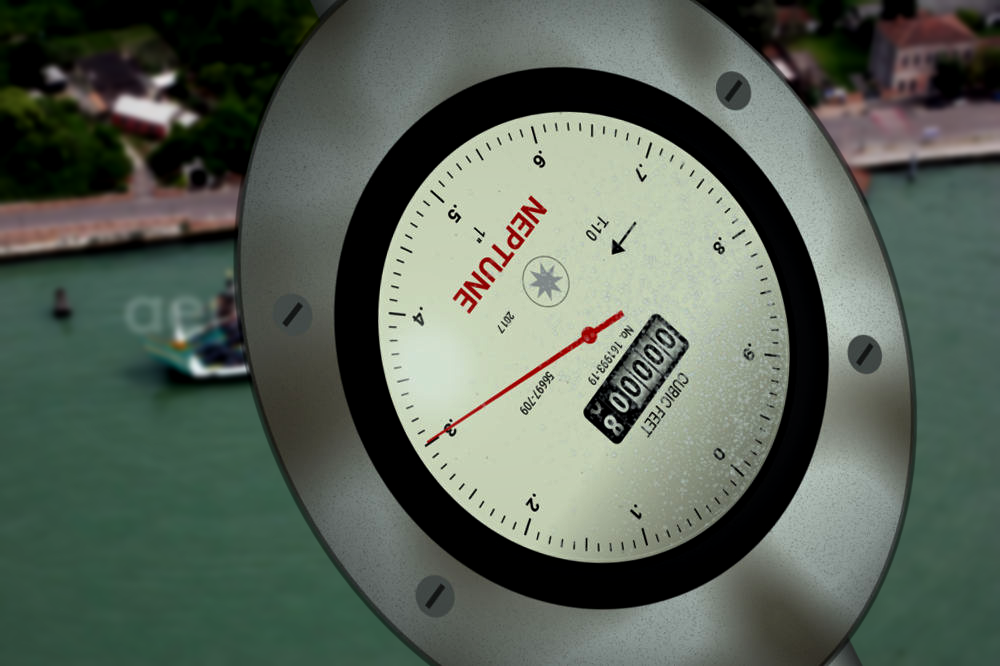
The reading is 8.30 ft³
